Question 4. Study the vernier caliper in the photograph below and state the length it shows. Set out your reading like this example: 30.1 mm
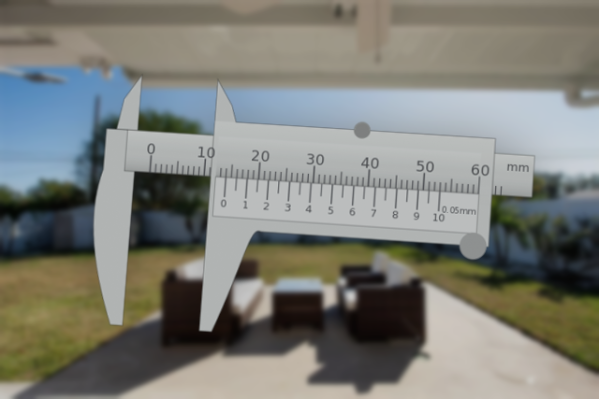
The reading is 14.0 mm
